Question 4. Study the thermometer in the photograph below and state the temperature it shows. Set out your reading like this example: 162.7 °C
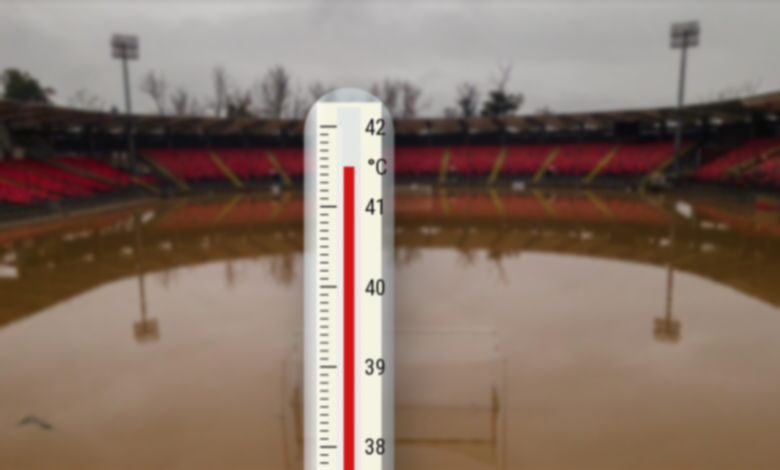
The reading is 41.5 °C
